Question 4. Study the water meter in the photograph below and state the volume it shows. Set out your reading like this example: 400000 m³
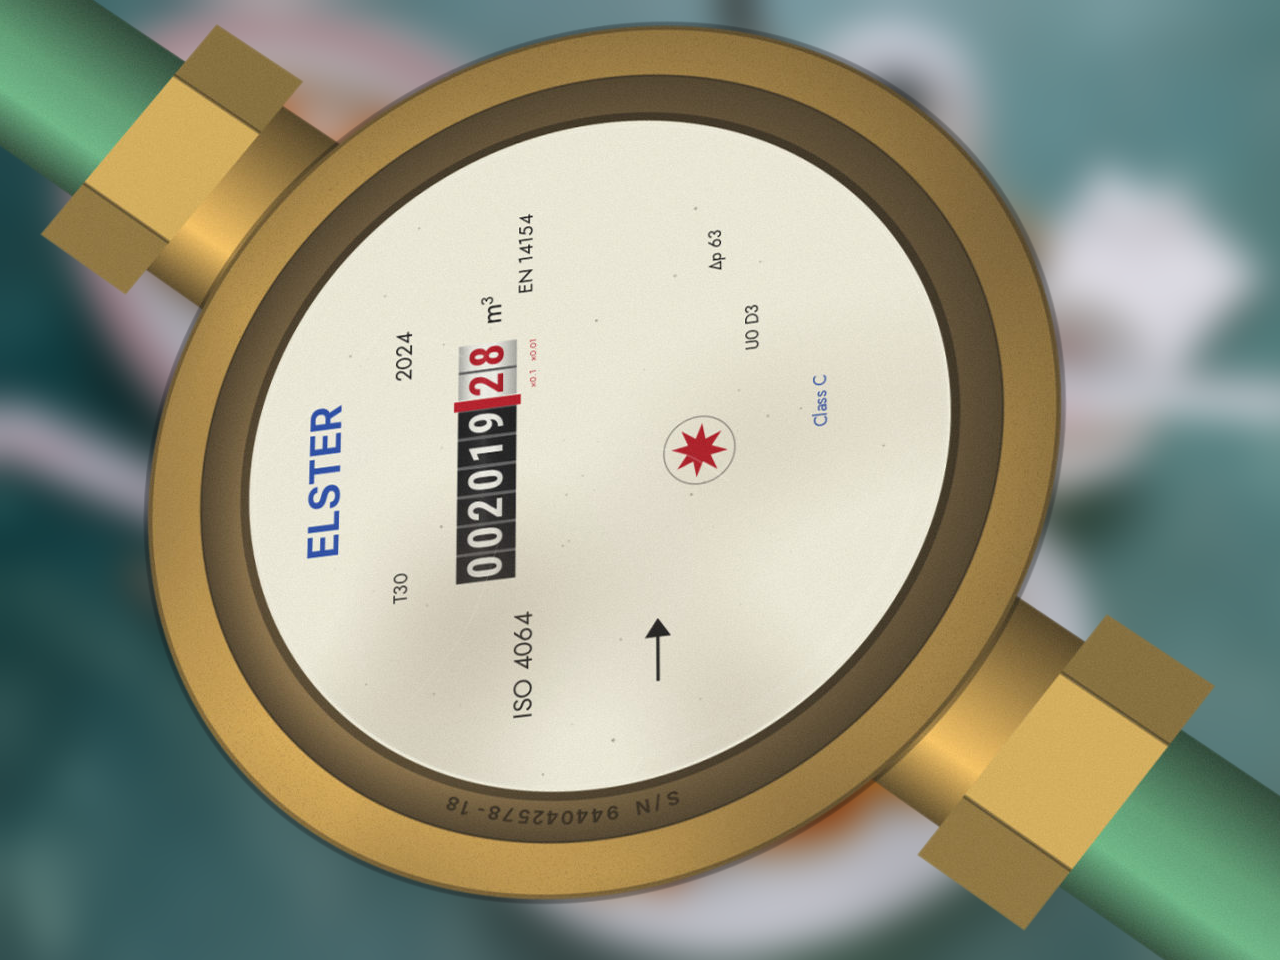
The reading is 2019.28 m³
